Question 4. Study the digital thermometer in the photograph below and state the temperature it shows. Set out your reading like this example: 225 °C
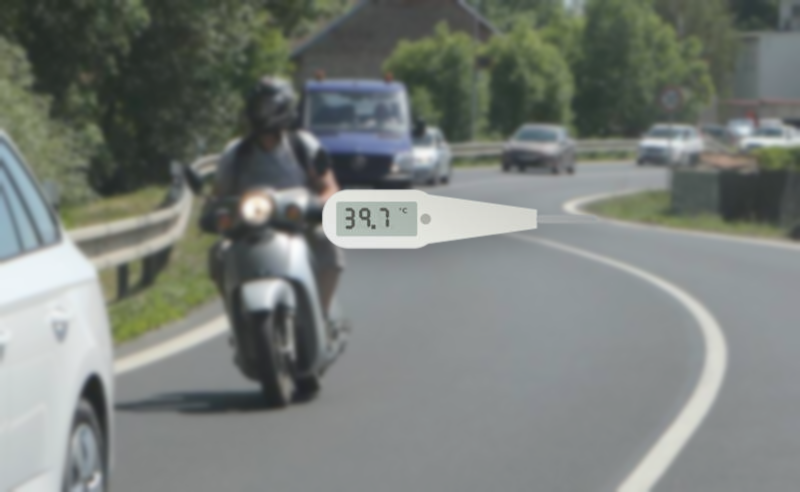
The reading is 39.7 °C
